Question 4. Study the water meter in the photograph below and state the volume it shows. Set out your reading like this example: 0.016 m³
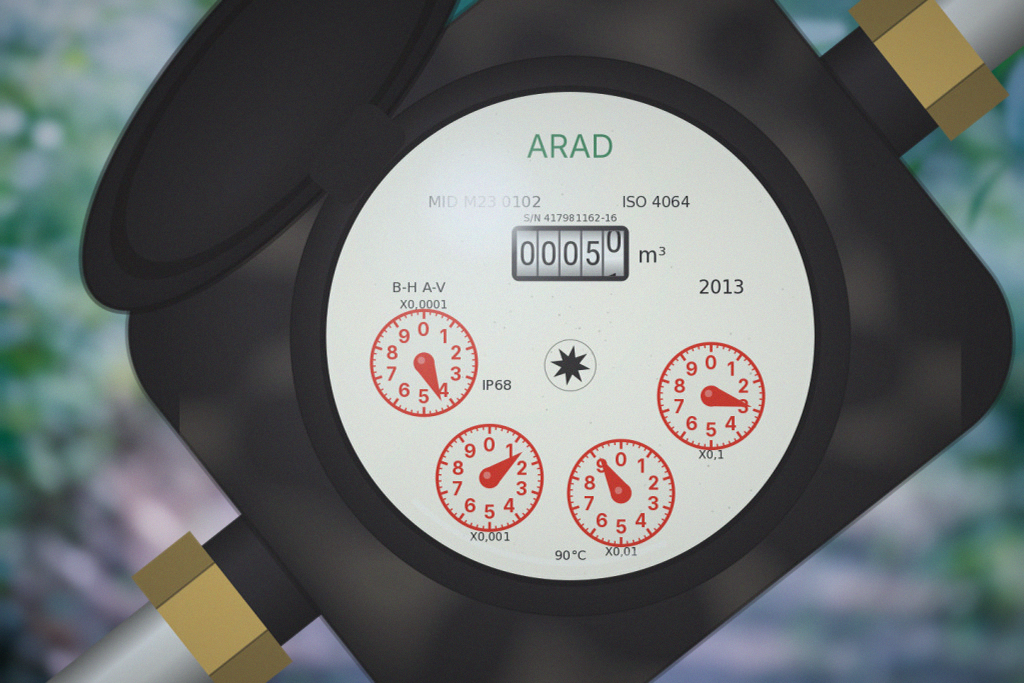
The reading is 50.2914 m³
